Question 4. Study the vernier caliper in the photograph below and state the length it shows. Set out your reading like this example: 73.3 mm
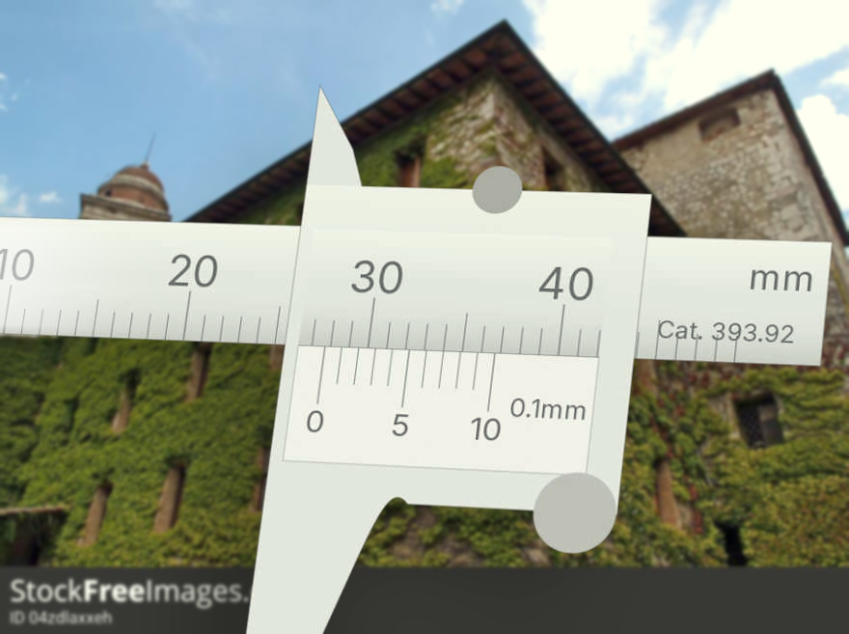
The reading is 27.7 mm
